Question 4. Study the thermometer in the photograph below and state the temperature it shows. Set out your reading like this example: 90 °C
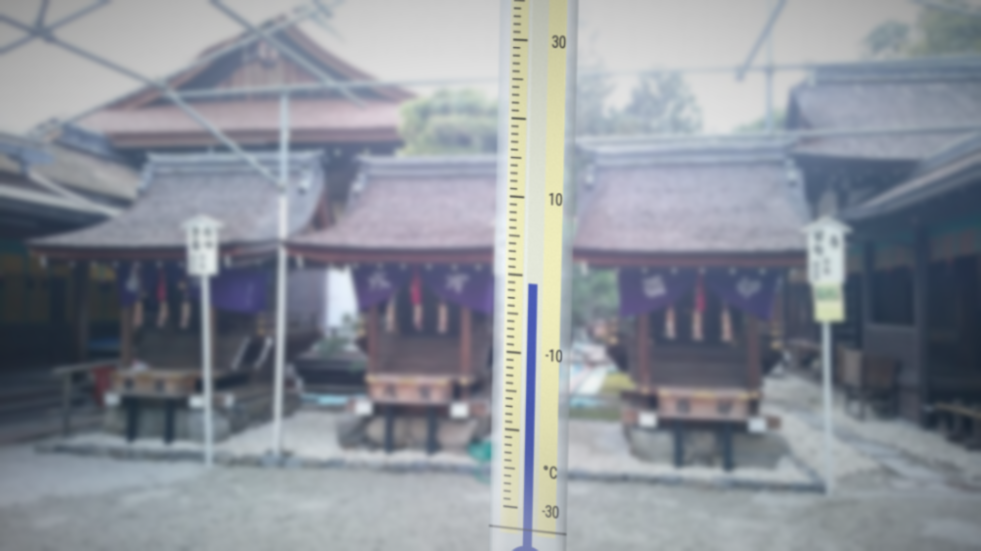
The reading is -1 °C
